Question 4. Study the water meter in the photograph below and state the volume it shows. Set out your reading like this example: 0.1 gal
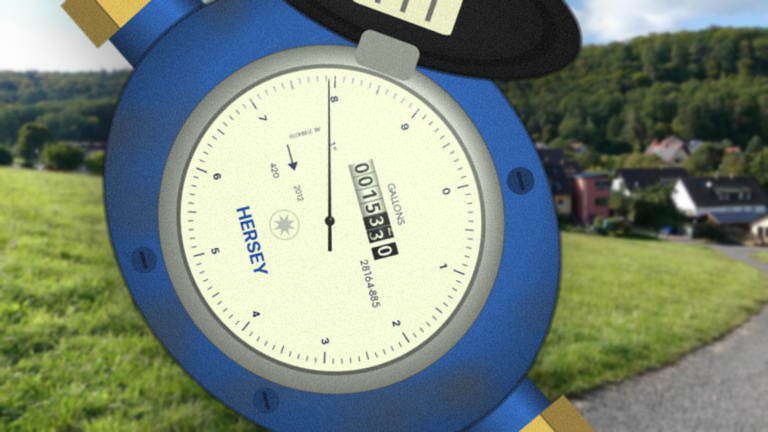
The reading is 15327.9 gal
